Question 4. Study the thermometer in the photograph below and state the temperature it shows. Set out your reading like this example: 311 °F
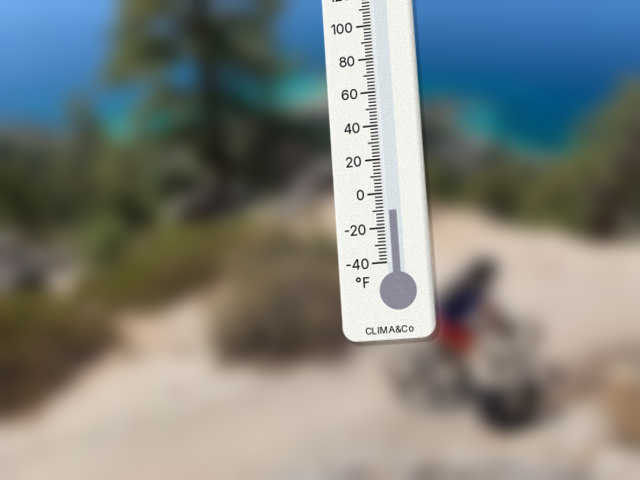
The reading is -10 °F
